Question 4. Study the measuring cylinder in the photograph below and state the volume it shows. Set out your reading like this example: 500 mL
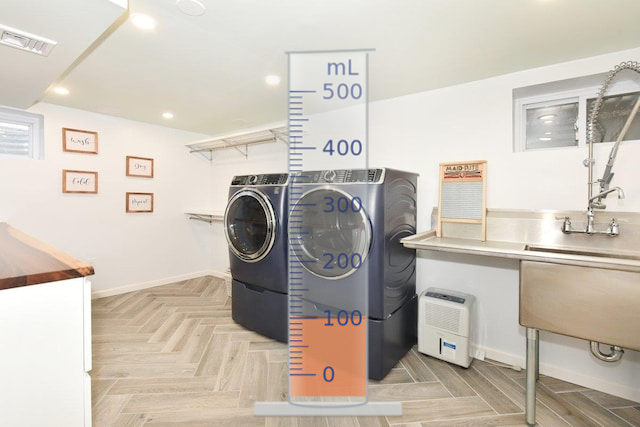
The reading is 100 mL
